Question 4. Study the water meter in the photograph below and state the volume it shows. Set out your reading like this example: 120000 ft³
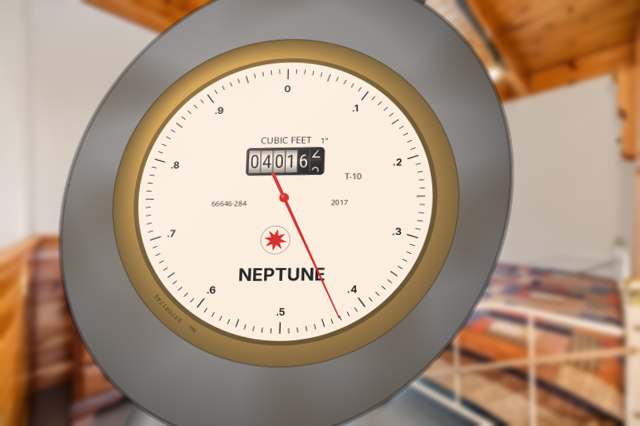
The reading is 40162.43 ft³
